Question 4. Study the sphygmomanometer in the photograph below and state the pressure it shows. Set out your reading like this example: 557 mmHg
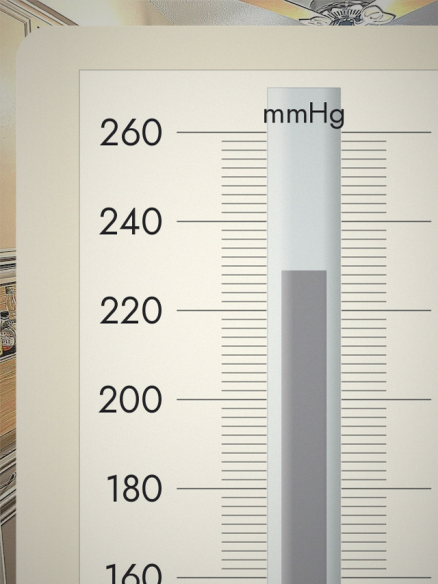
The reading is 229 mmHg
